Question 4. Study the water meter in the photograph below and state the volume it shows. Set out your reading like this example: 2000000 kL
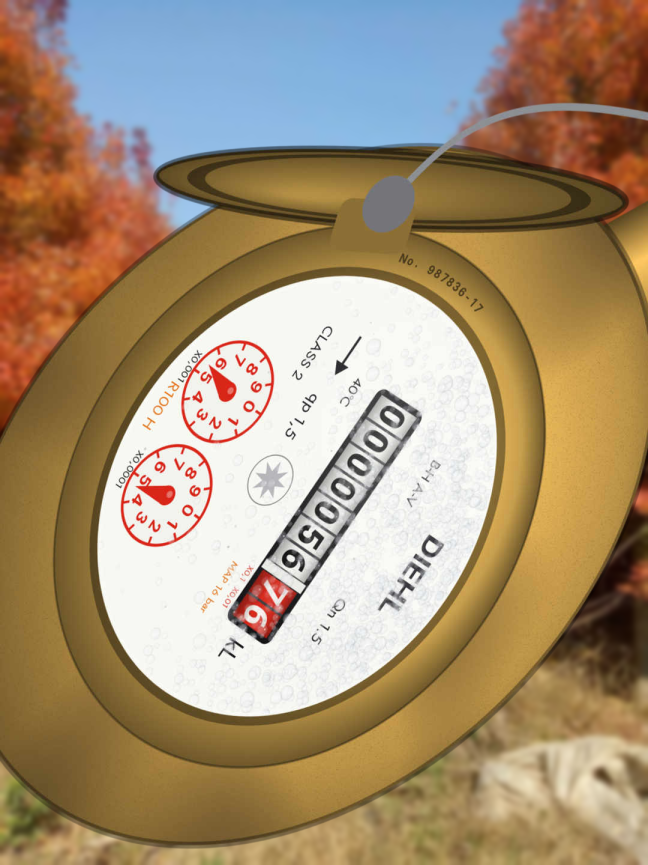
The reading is 56.7654 kL
